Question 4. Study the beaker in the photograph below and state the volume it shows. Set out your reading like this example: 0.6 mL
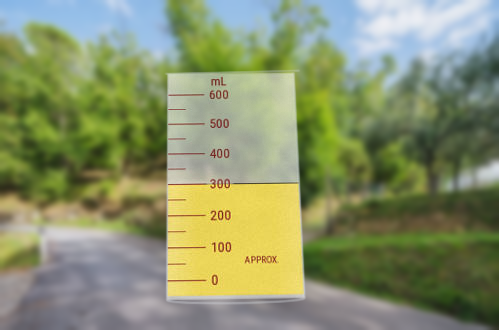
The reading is 300 mL
